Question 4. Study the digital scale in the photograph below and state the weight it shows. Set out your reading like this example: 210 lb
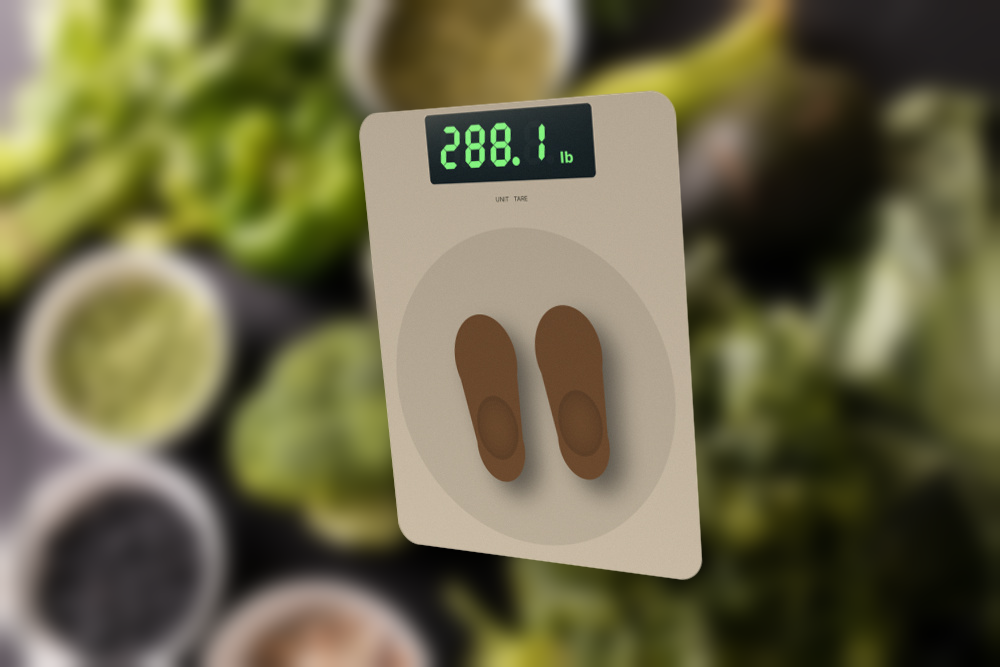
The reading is 288.1 lb
